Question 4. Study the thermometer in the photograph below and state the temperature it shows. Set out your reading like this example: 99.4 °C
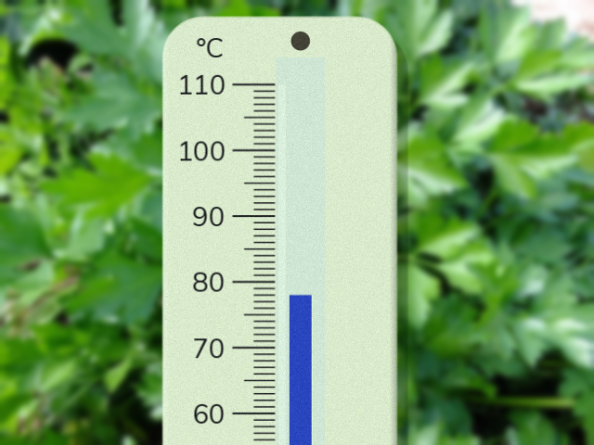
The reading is 78 °C
